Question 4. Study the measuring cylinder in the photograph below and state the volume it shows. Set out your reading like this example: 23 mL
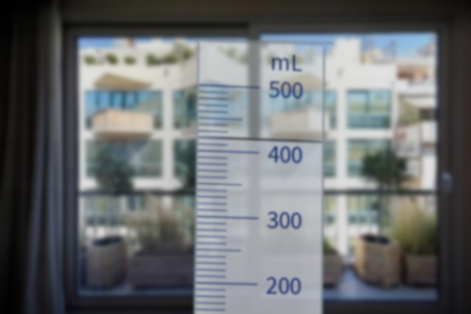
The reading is 420 mL
